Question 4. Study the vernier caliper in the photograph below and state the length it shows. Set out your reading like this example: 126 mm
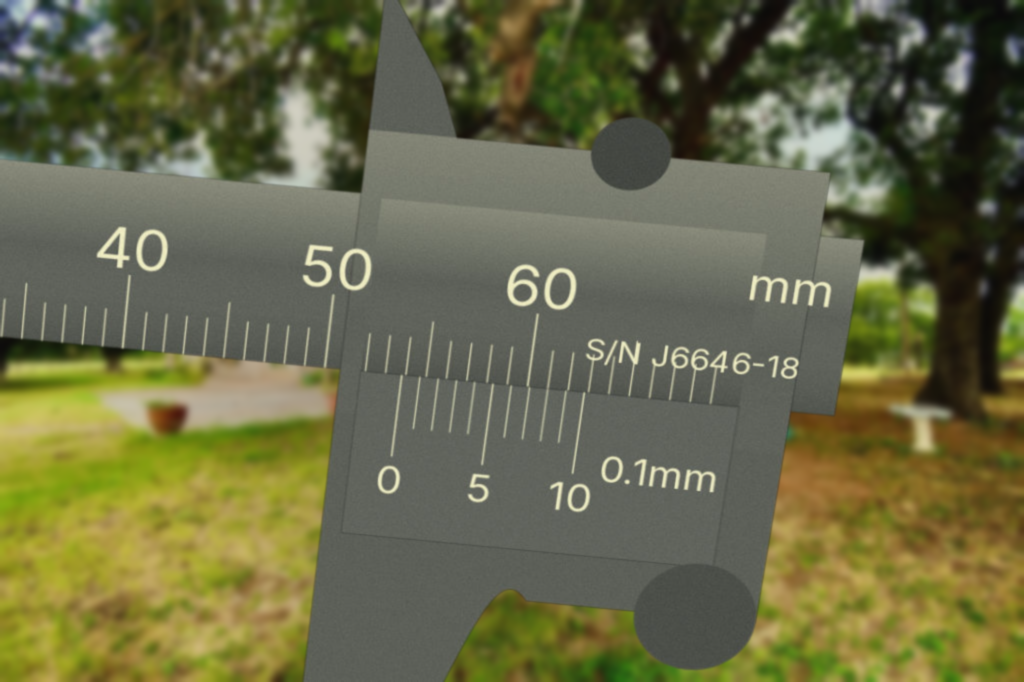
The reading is 53.8 mm
